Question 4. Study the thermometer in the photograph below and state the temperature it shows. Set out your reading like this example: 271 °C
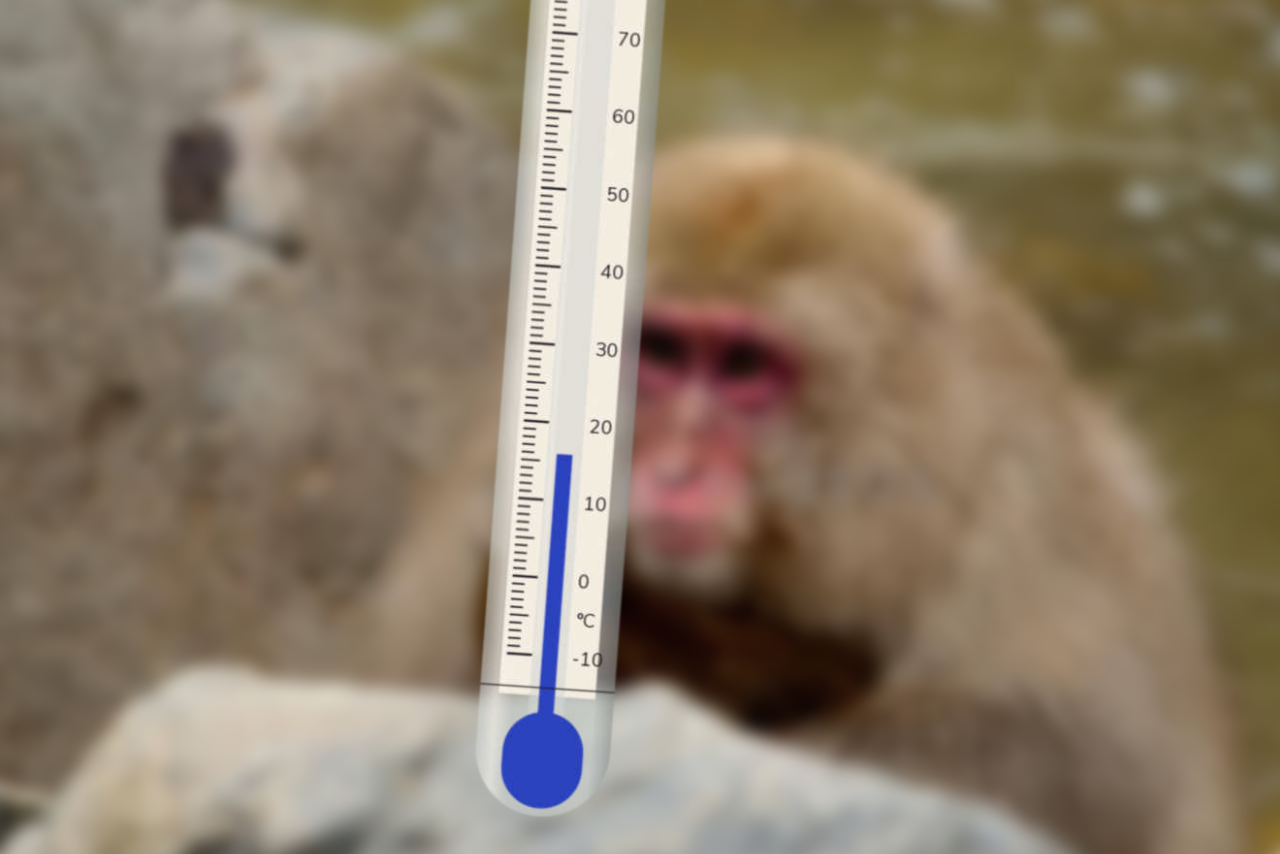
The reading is 16 °C
